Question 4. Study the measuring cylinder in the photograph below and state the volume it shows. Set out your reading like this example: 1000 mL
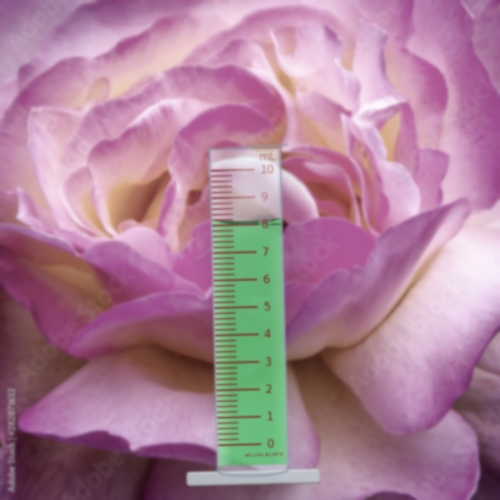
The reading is 8 mL
